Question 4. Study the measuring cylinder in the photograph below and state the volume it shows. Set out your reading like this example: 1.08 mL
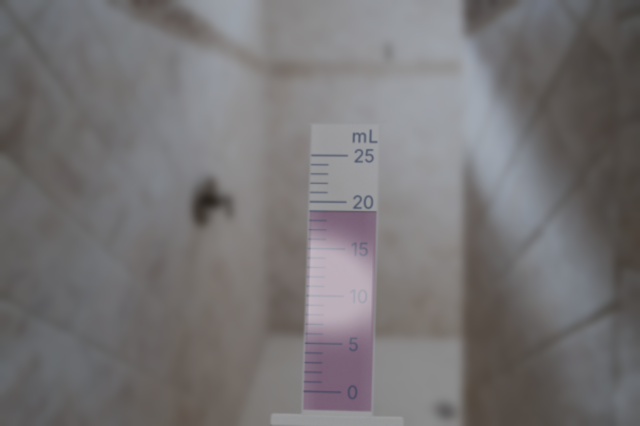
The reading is 19 mL
